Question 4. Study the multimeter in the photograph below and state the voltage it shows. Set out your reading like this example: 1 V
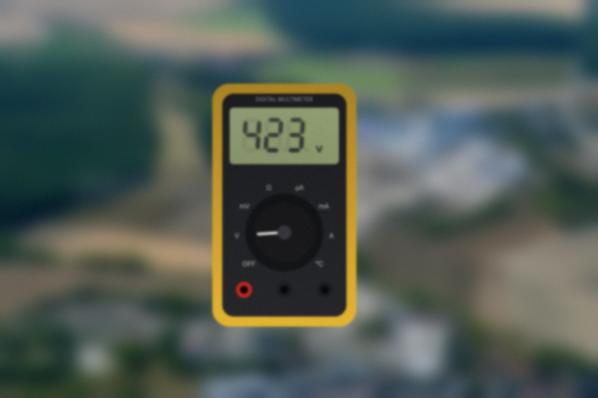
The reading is 423 V
